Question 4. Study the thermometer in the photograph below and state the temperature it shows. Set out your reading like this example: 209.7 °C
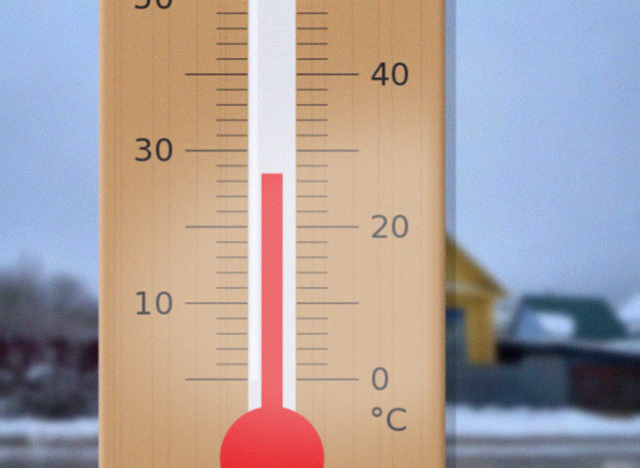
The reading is 27 °C
